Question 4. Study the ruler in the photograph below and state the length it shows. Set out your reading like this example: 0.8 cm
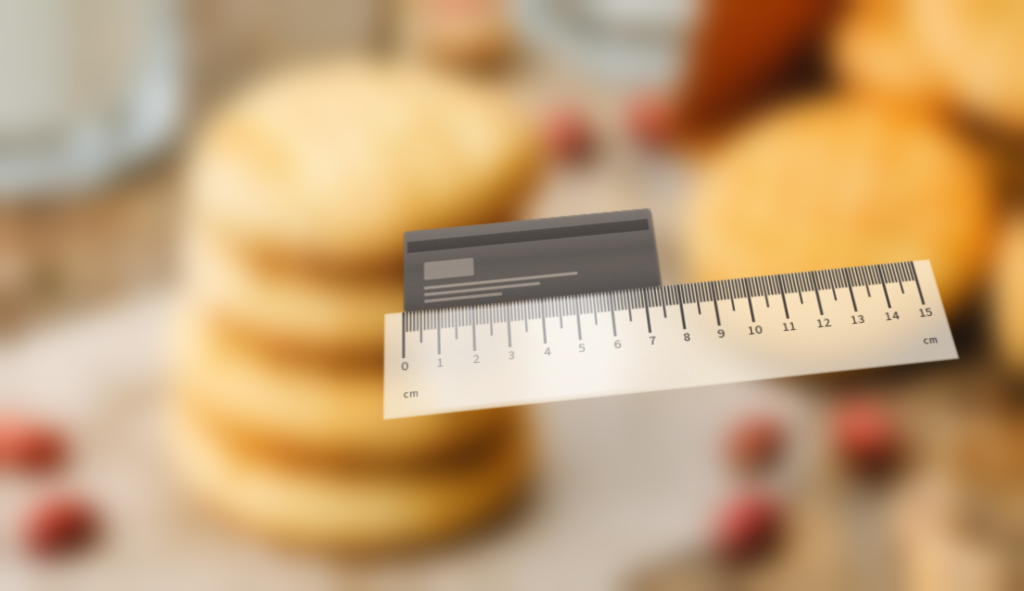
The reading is 7.5 cm
